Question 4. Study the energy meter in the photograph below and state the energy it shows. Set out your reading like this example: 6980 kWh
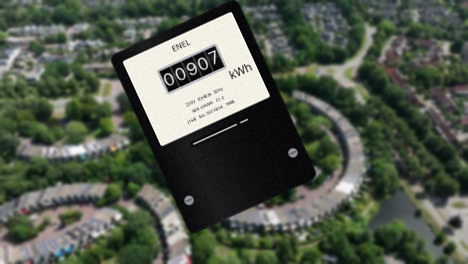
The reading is 907 kWh
